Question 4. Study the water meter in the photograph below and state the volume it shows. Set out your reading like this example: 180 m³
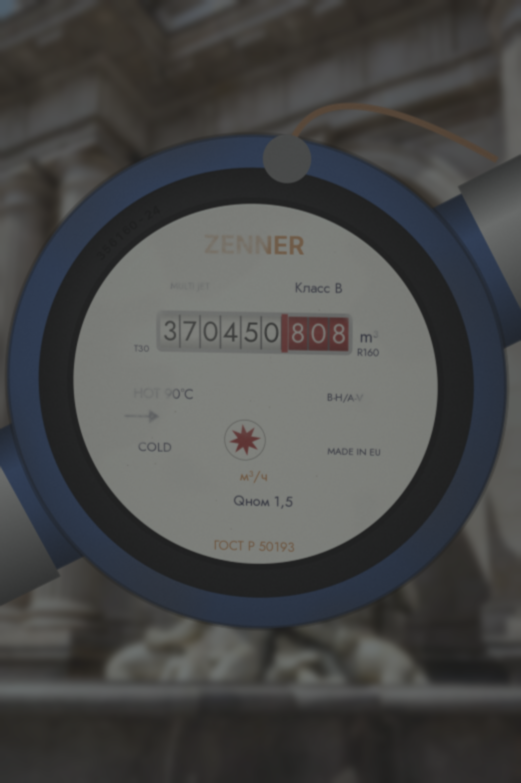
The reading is 370450.808 m³
